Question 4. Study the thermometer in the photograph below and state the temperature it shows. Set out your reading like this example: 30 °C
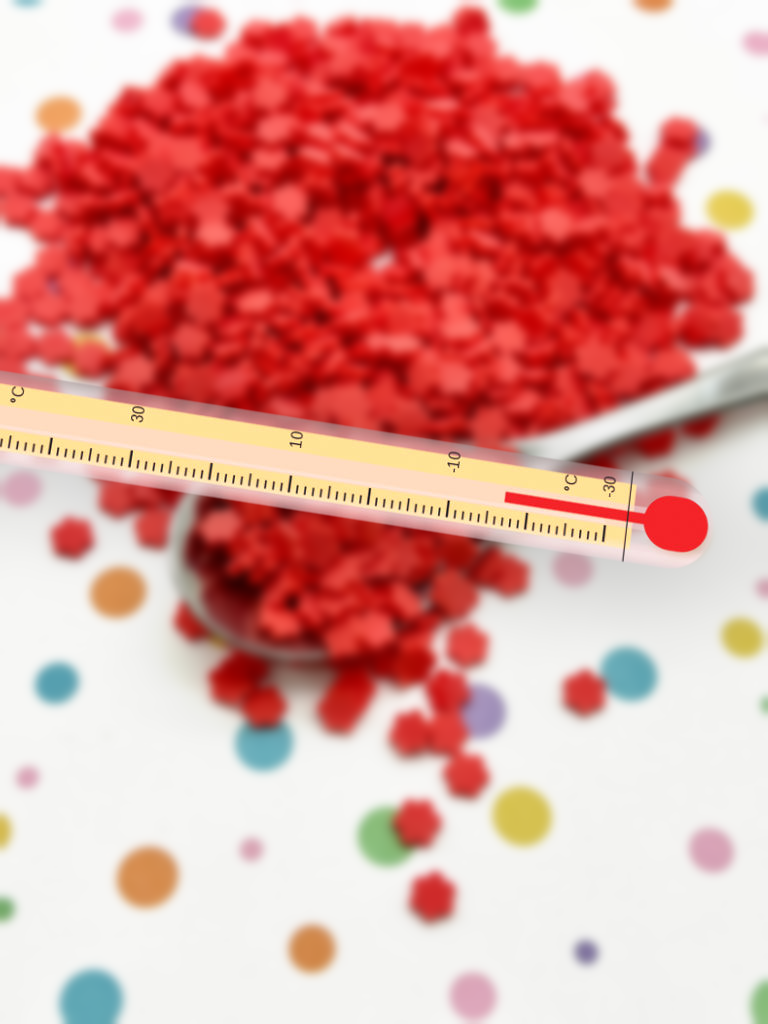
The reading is -17 °C
